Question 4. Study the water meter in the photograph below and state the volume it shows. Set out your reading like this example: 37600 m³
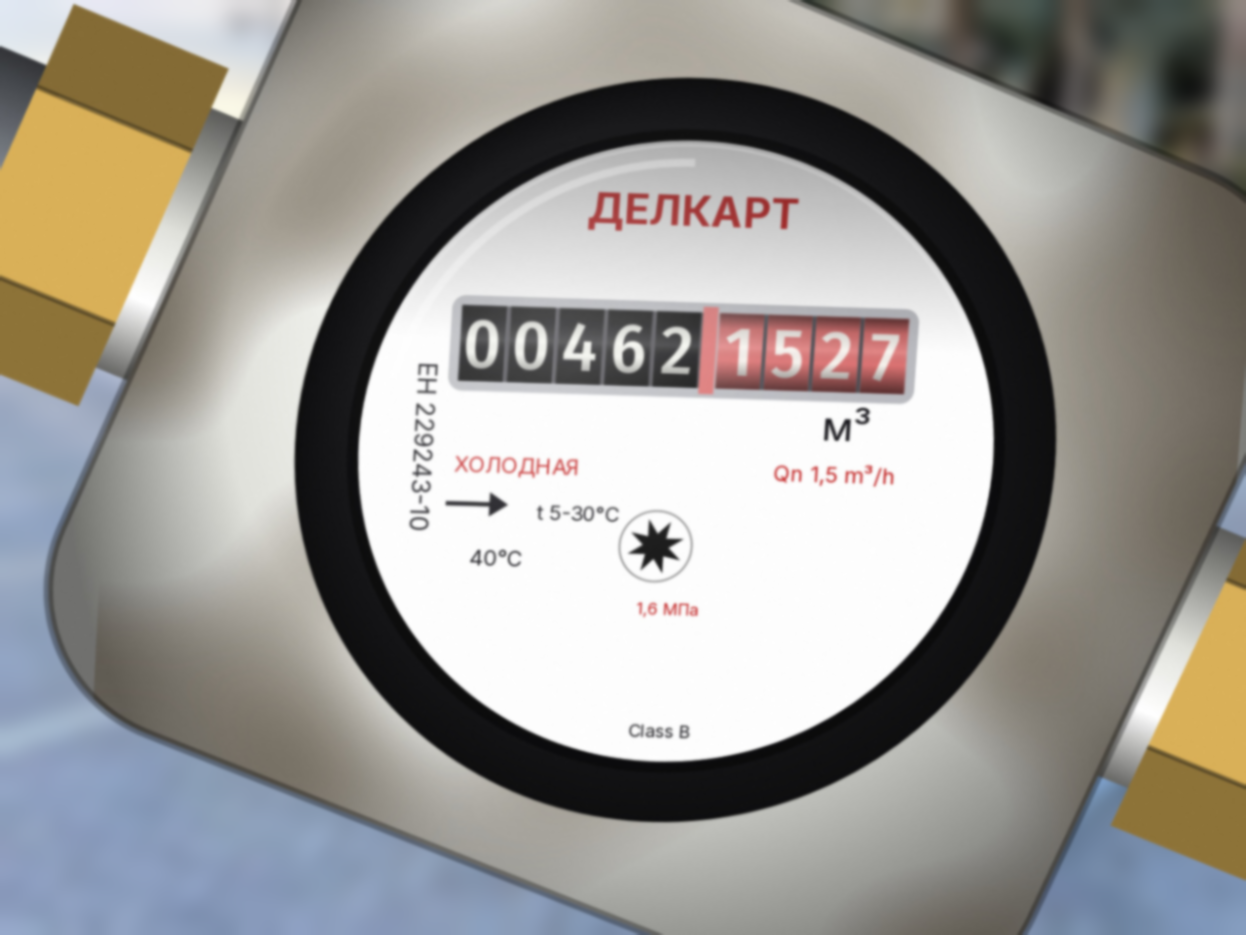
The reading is 462.1527 m³
